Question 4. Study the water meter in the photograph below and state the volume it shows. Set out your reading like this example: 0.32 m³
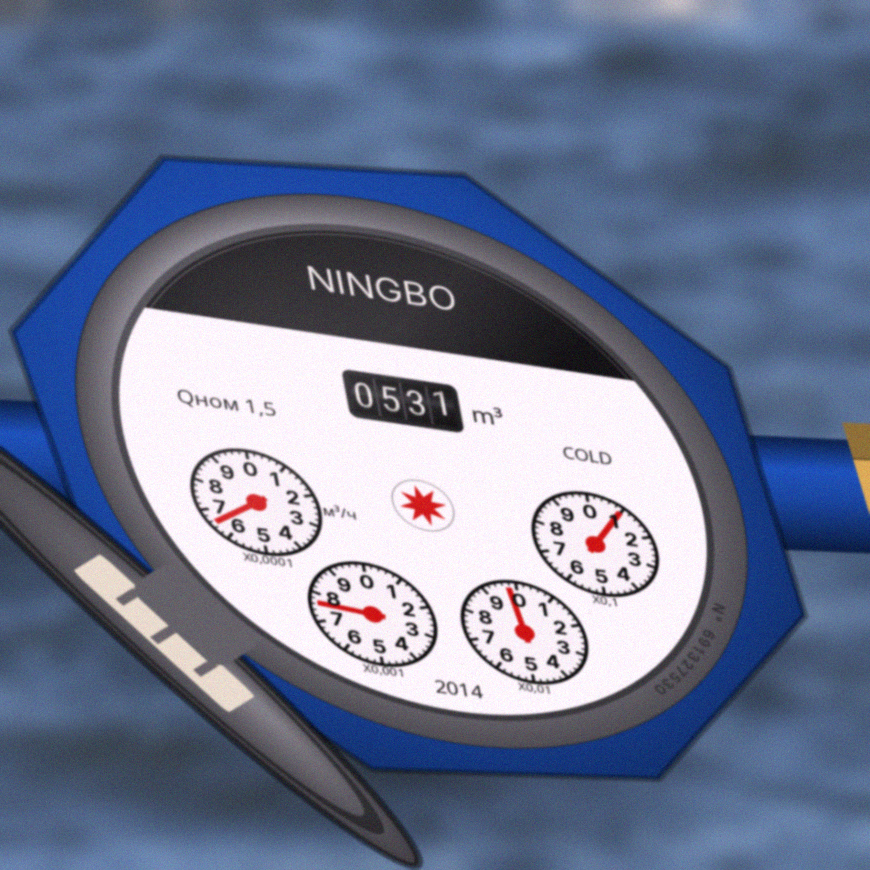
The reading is 531.0976 m³
